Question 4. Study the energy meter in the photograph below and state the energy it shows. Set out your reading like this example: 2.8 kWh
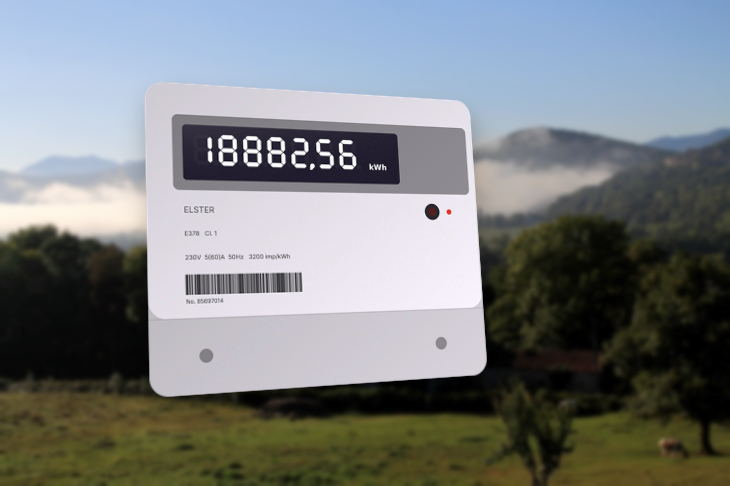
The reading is 18882.56 kWh
